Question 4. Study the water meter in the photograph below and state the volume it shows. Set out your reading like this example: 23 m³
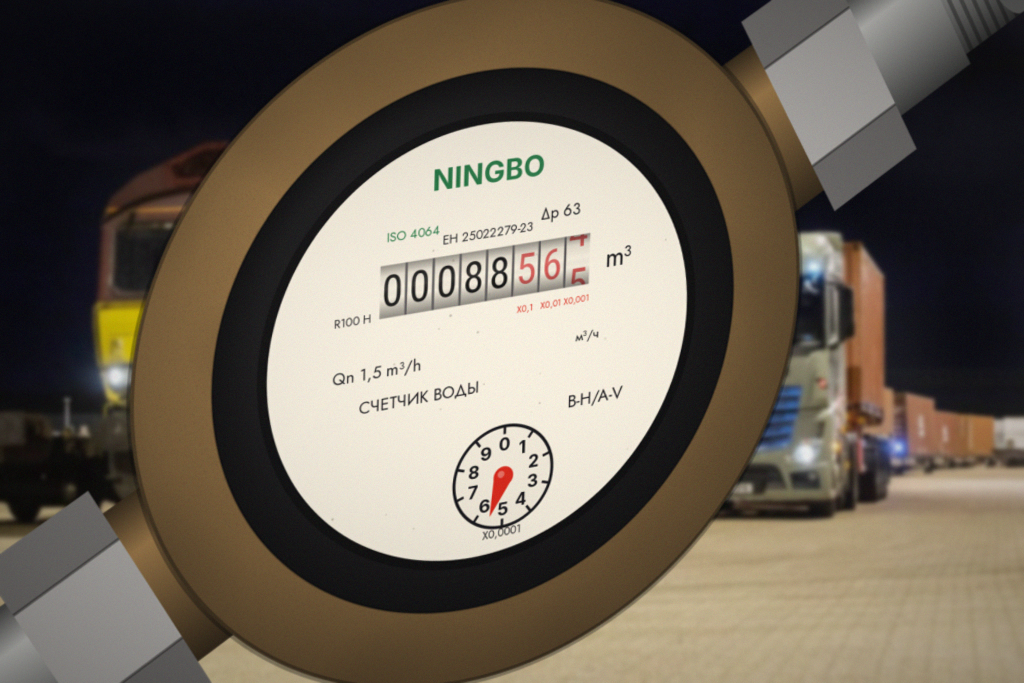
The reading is 88.5645 m³
